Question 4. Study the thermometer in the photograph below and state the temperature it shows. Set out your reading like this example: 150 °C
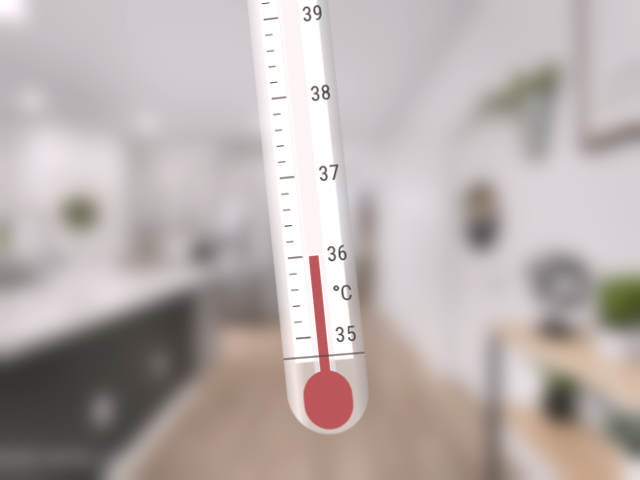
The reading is 36 °C
